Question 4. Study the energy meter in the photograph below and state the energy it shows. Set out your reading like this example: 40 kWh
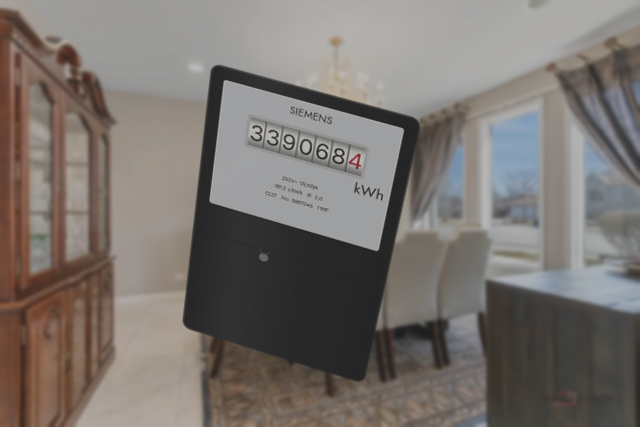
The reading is 339068.4 kWh
